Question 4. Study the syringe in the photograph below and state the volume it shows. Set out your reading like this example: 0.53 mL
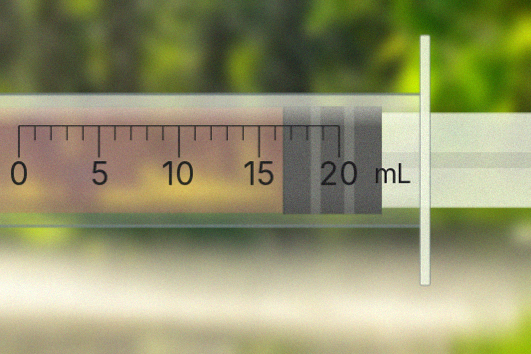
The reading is 16.5 mL
